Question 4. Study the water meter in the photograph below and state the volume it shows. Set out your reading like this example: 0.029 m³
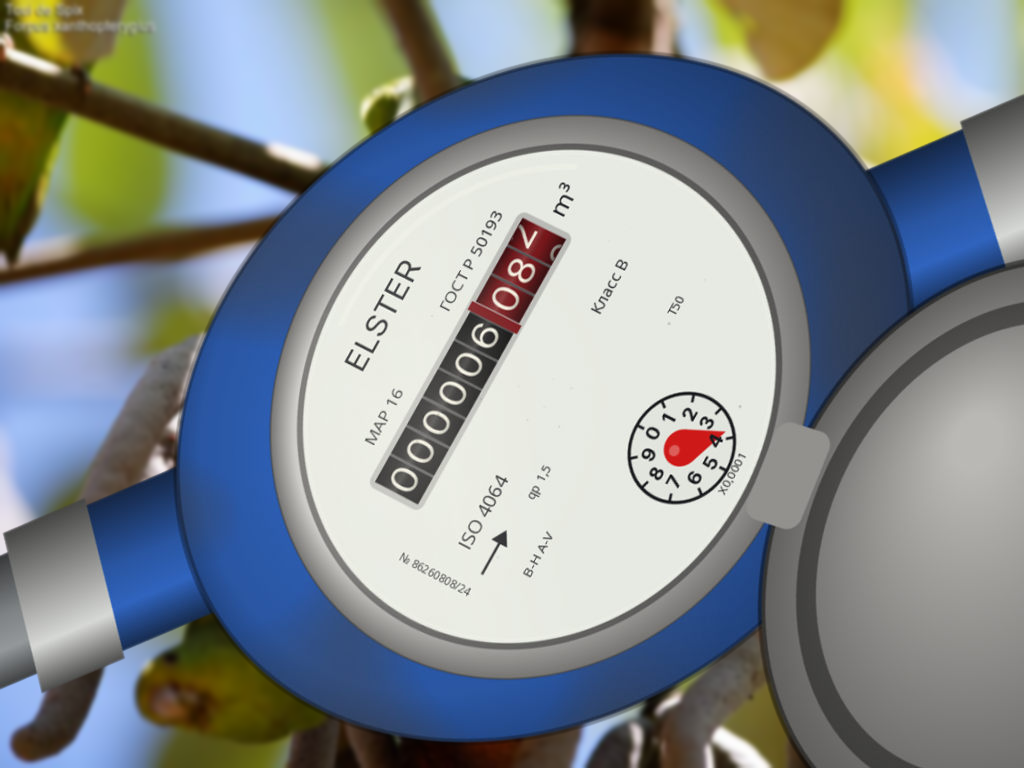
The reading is 6.0823 m³
